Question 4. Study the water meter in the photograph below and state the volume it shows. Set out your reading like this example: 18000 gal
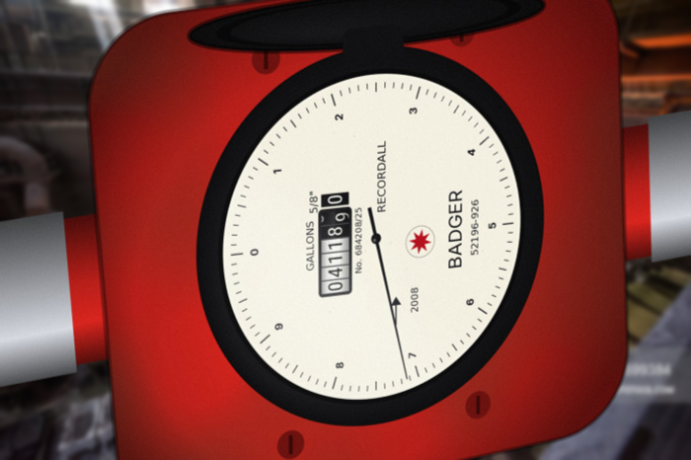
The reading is 411887.1 gal
